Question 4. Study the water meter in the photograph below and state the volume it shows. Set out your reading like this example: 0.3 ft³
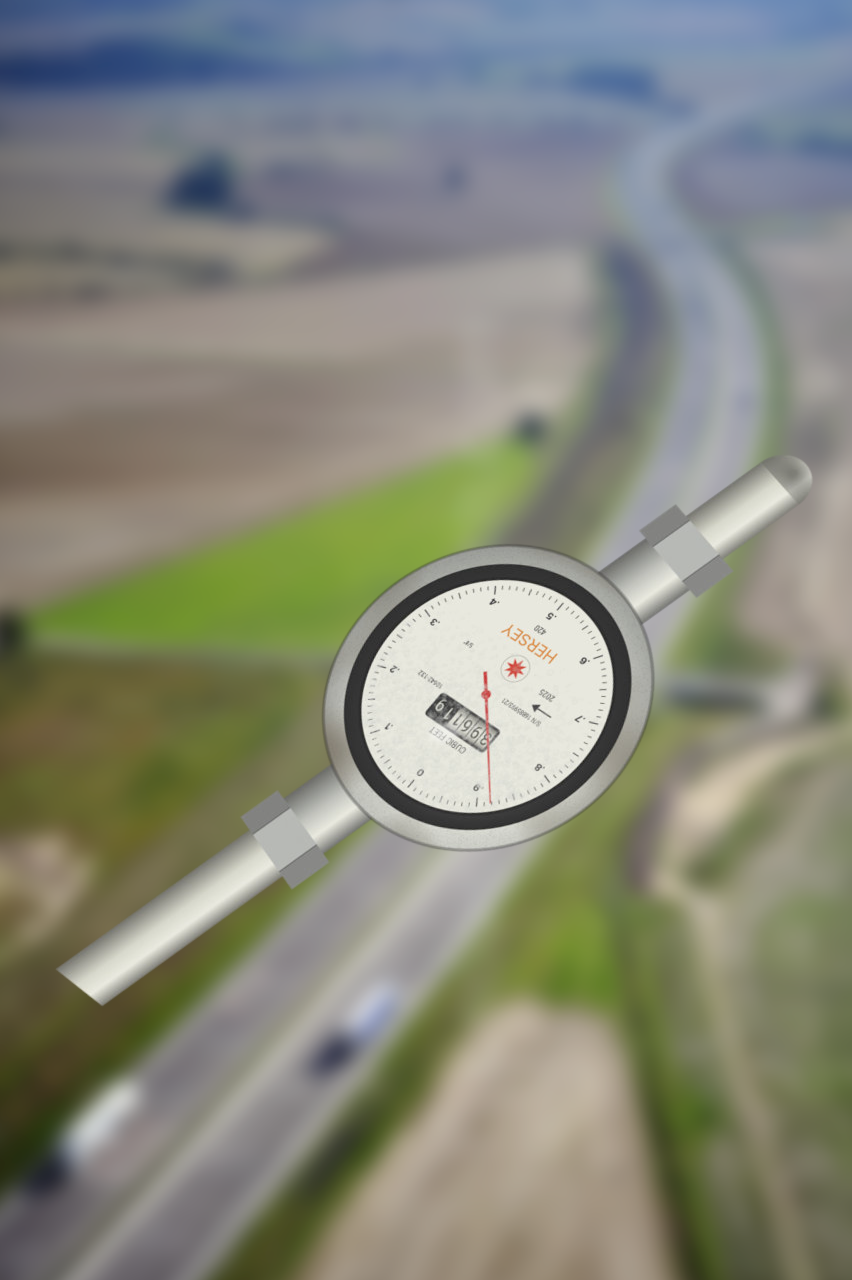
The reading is 396118.88 ft³
